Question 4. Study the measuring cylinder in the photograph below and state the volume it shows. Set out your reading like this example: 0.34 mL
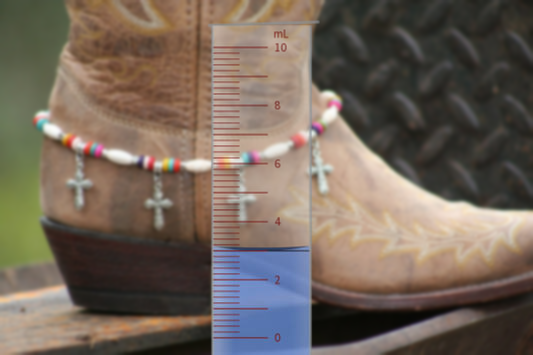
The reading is 3 mL
